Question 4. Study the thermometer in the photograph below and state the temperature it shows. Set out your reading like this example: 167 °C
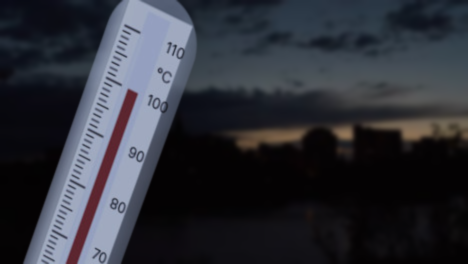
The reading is 100 °C
